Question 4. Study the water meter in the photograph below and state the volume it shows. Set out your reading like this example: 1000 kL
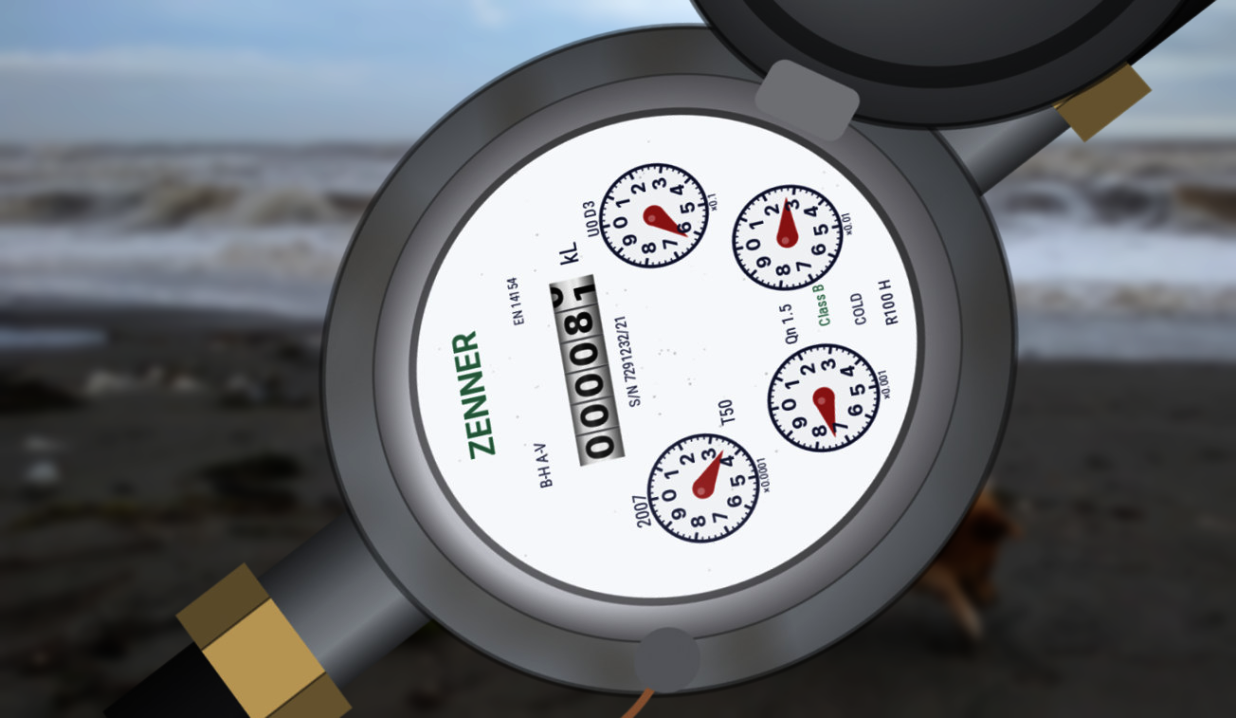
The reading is 80.6273 kL
